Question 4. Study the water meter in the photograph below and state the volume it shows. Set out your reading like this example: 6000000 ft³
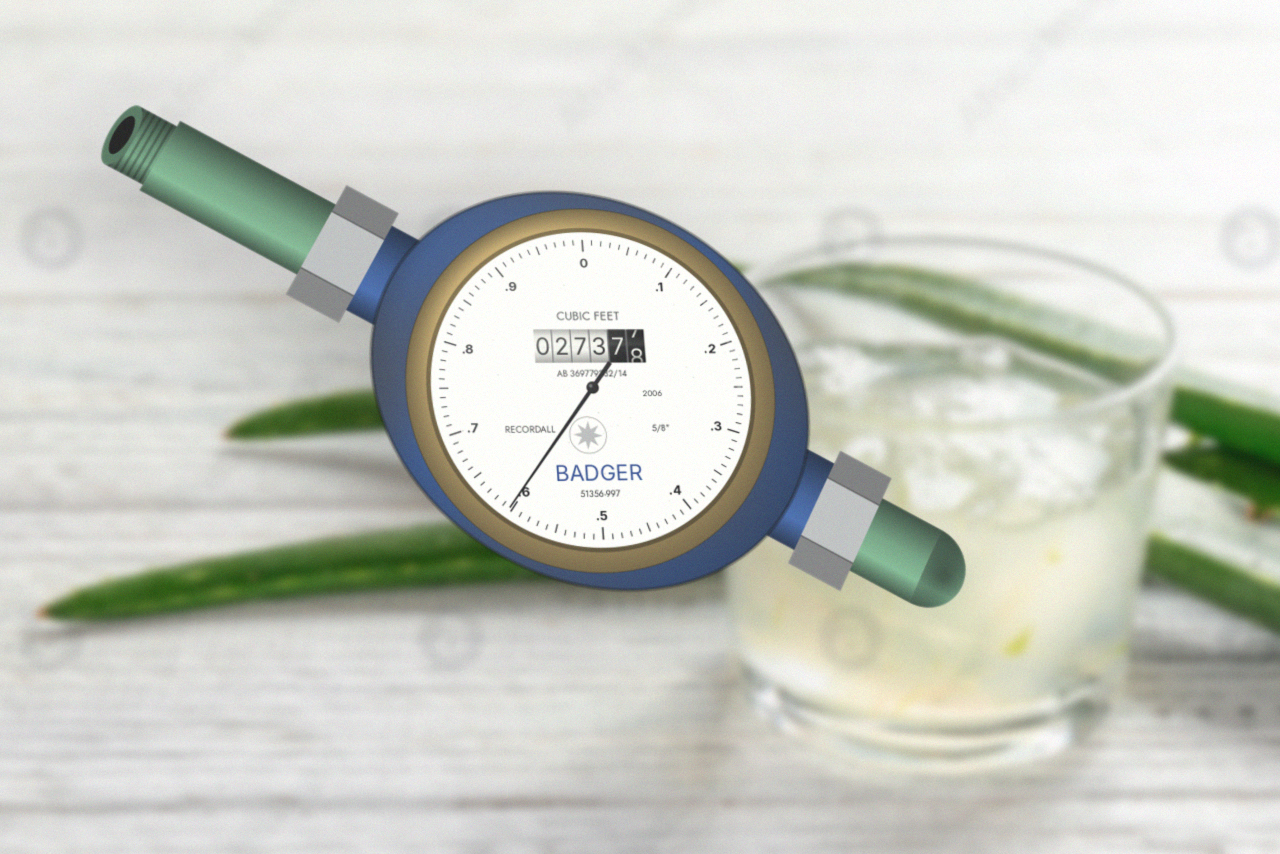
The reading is 27377.60 ft³
